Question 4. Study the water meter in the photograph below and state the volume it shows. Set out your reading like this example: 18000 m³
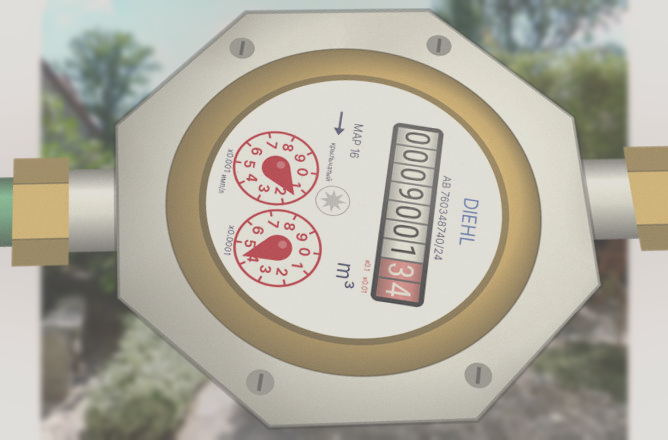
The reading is 9001.3414 m³
